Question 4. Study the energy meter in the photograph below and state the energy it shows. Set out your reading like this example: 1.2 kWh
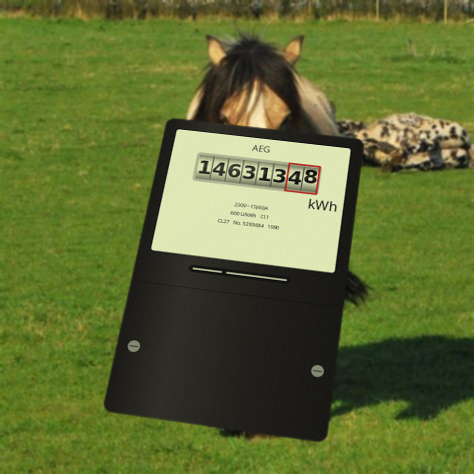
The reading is 146313.48 kWh
